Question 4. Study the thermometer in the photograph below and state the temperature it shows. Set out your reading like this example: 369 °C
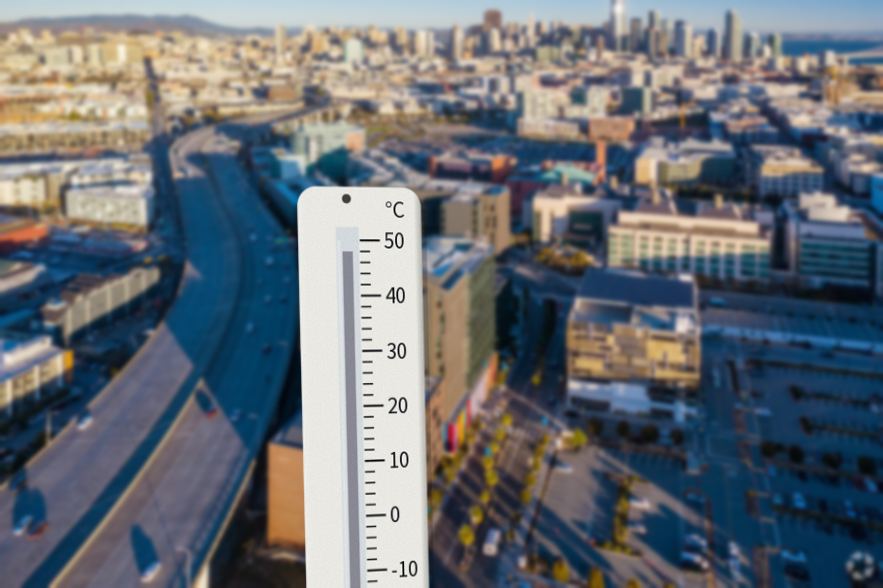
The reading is 48 °C
